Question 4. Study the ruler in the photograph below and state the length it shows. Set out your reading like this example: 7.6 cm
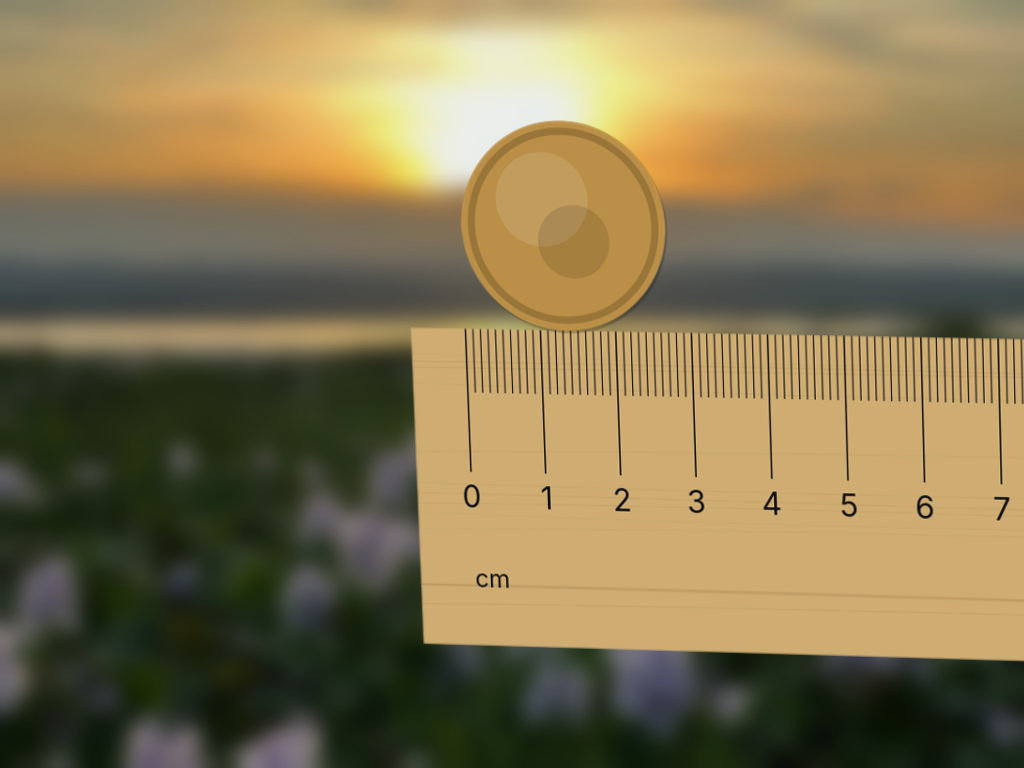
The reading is 2.7 cm
